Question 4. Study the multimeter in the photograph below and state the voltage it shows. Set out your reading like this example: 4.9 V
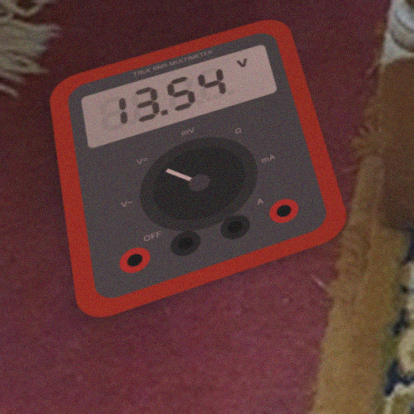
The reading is 13.54 V
